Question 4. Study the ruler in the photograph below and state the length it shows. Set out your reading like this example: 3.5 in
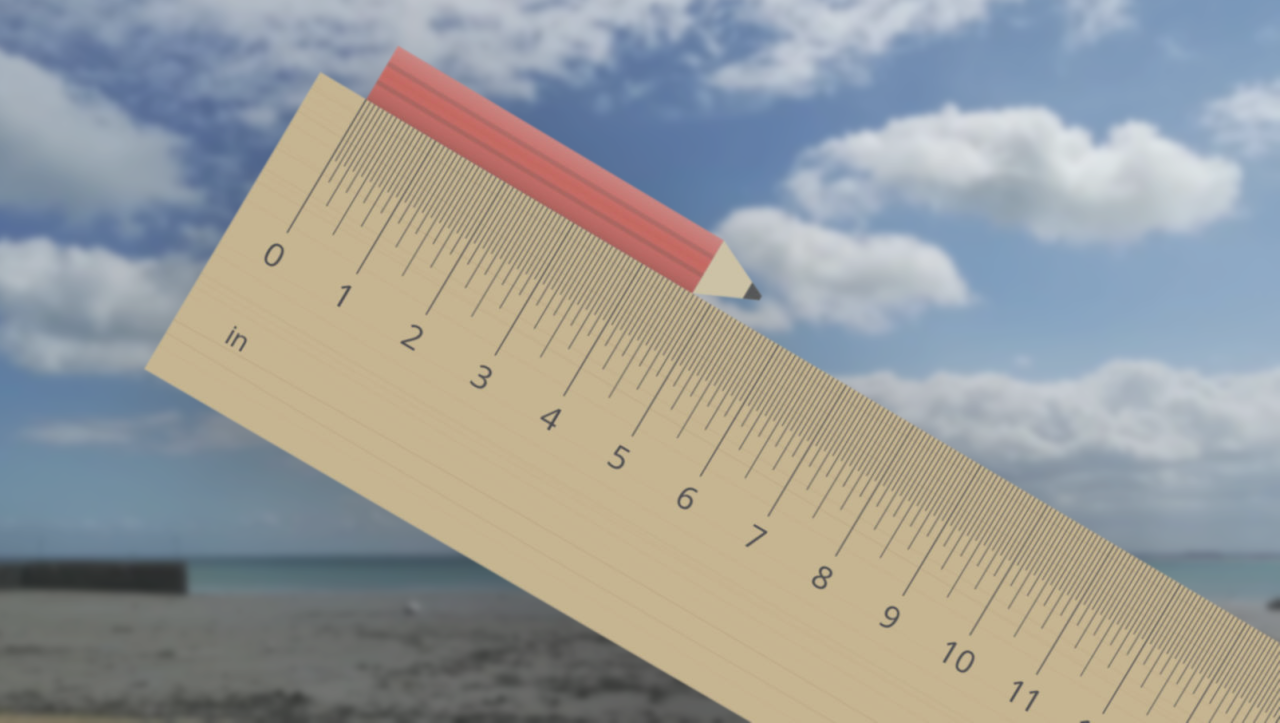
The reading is 5.5 in
